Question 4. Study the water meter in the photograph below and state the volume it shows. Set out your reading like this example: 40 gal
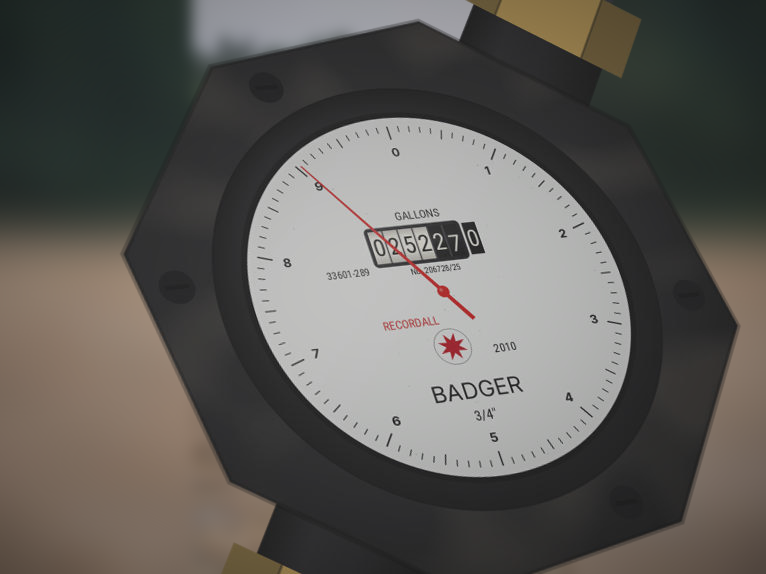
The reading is 252269.0 gal
